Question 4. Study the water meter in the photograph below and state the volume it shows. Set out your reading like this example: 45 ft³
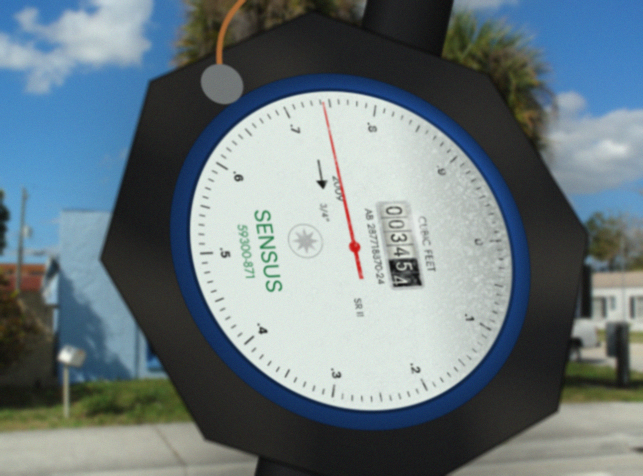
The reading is 3453.74 ft³
